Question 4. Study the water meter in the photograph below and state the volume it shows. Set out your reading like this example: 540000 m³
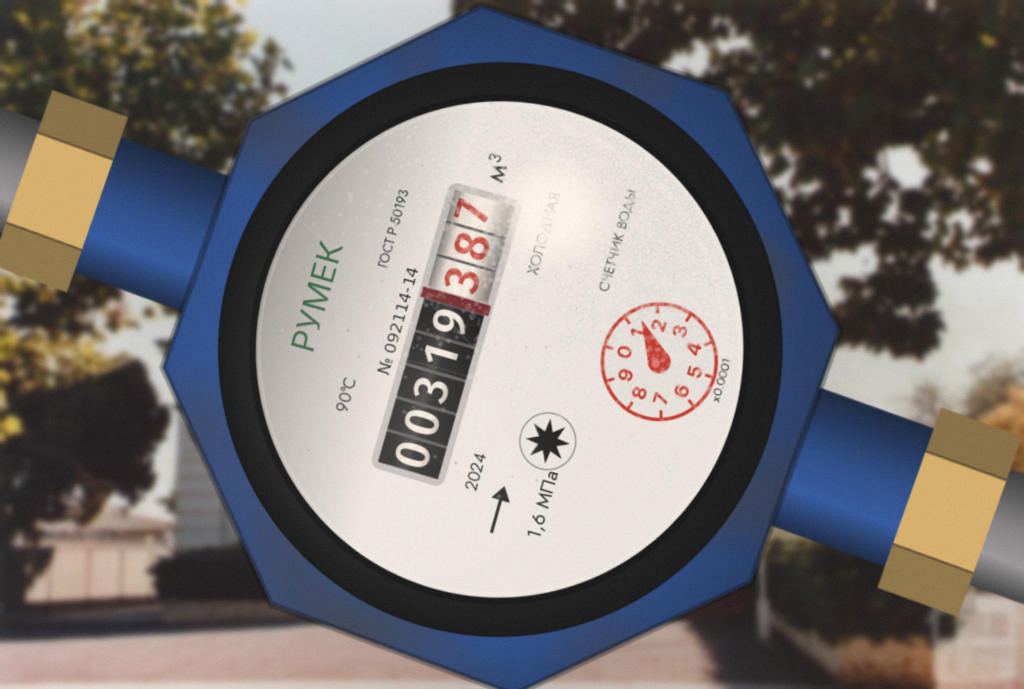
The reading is 319.3871 m³
